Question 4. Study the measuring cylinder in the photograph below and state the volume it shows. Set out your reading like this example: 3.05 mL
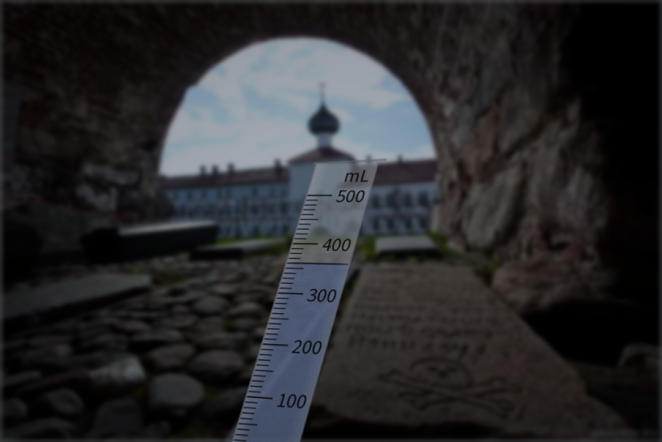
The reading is 360 mL
